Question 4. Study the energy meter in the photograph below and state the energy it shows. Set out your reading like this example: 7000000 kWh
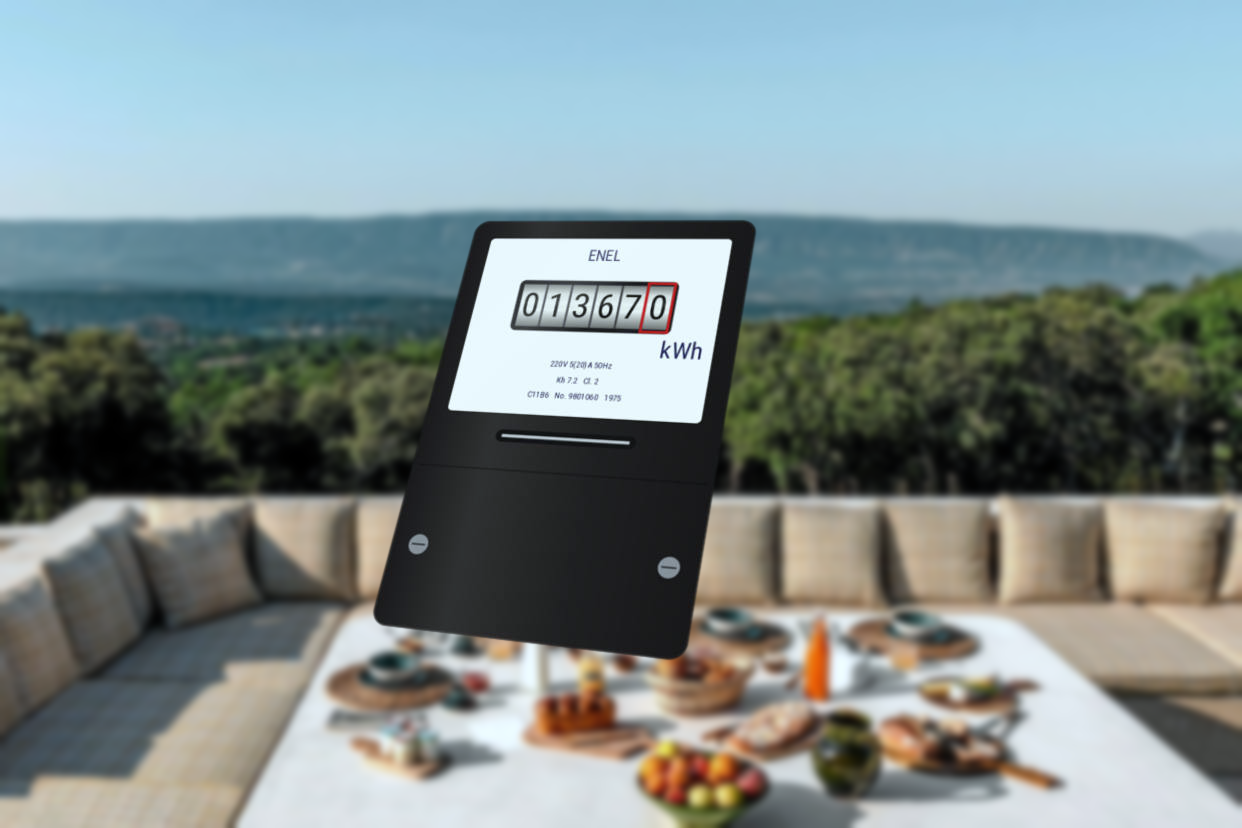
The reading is 1367.0 kWh
